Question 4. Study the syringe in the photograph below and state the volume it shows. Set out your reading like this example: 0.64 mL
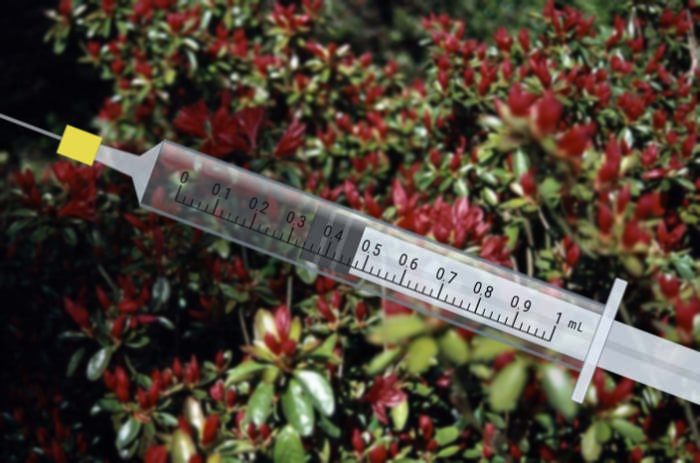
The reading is 0.34 mL
